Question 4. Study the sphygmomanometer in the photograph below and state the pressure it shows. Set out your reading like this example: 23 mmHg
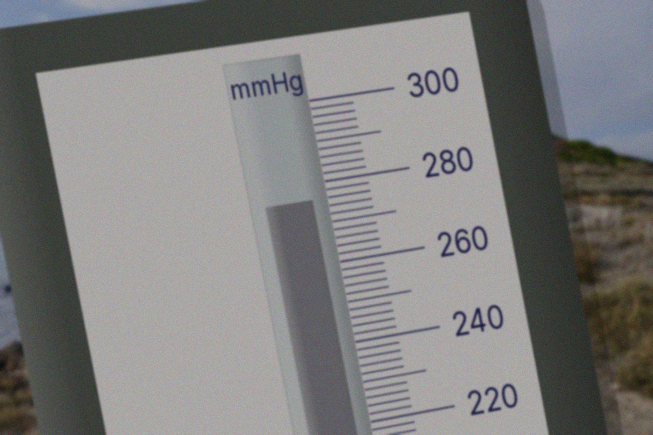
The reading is 276 mmHg
